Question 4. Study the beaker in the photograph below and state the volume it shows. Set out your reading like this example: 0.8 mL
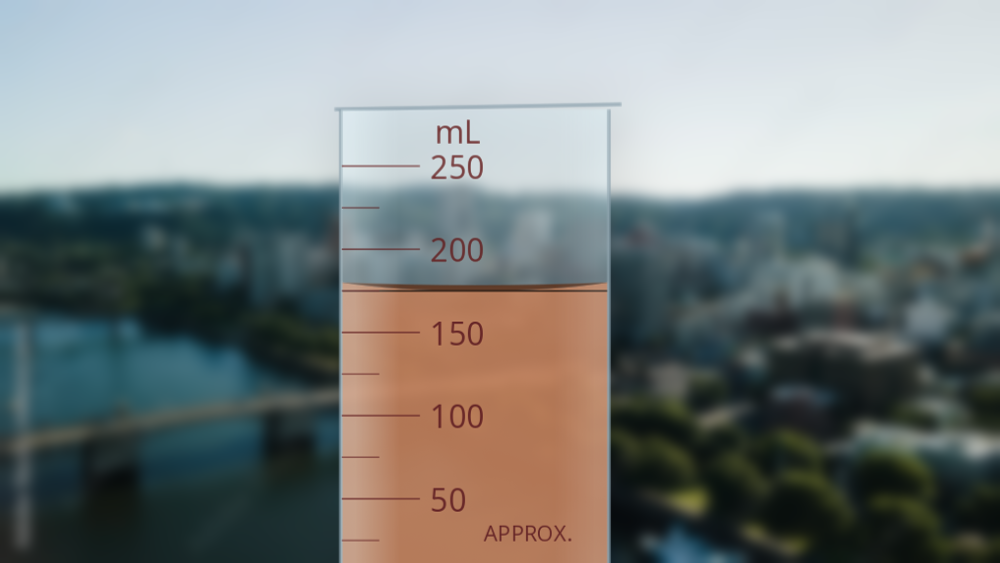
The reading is 175 mL
